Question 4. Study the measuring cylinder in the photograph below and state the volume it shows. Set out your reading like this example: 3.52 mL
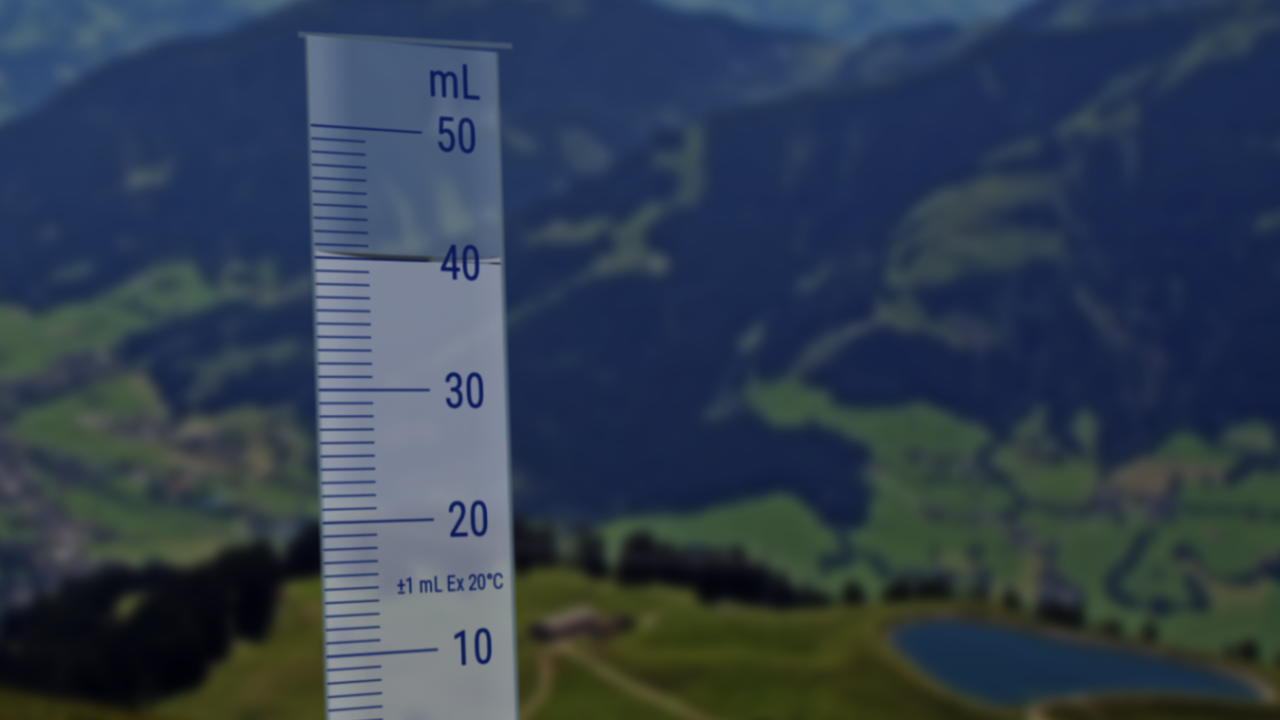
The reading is 40 mL
